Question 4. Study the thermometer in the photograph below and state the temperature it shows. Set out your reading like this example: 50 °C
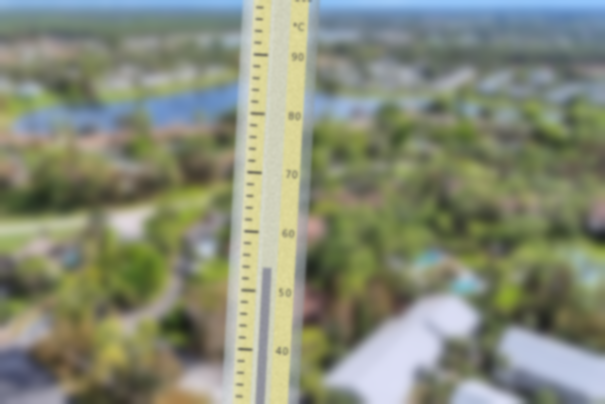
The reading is 54 °C
